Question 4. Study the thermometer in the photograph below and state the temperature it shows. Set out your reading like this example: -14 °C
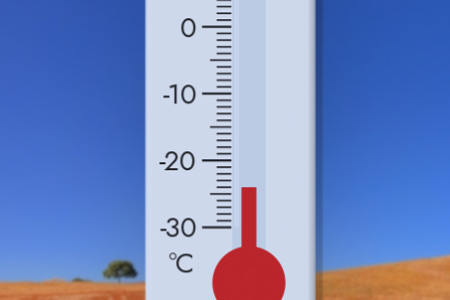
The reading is -24 °C
